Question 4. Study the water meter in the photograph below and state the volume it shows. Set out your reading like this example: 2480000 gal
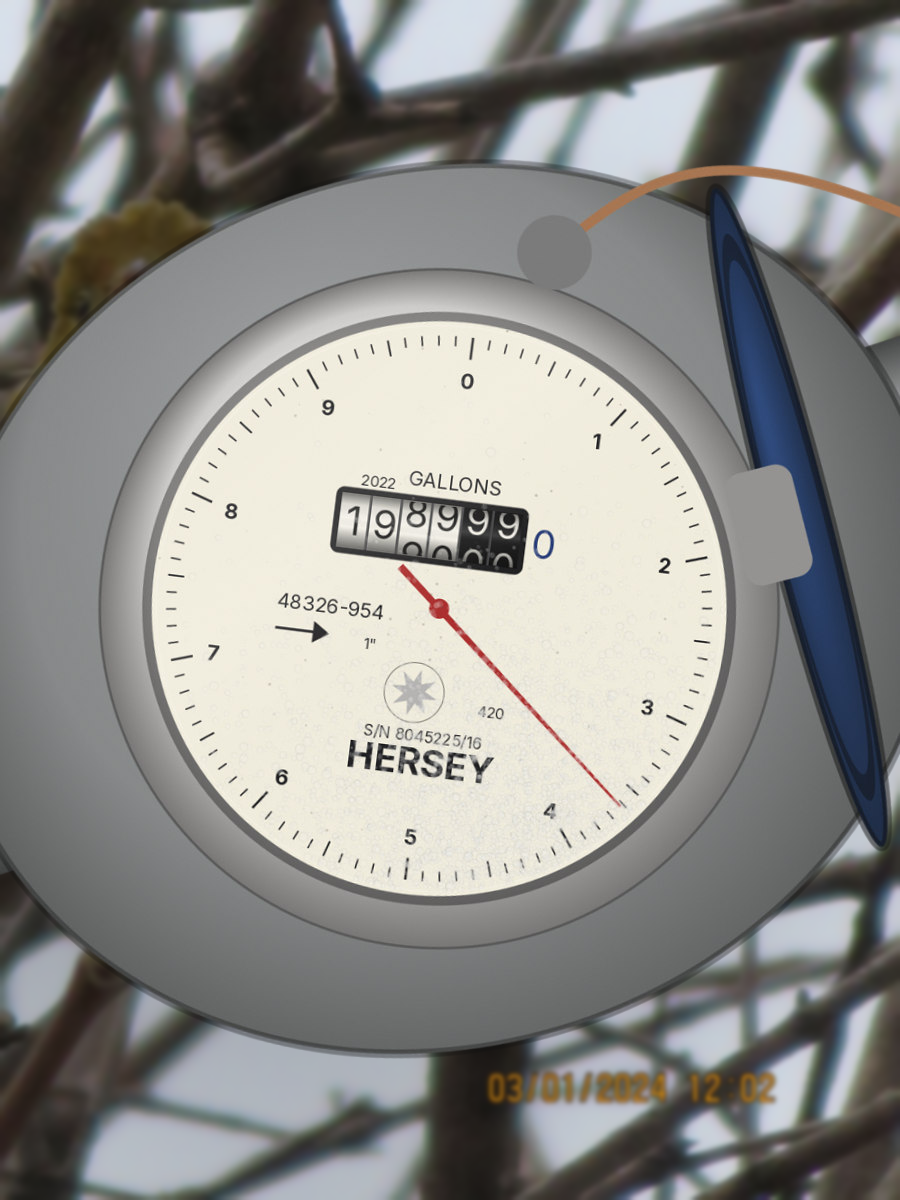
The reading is 1989993.6 gal
